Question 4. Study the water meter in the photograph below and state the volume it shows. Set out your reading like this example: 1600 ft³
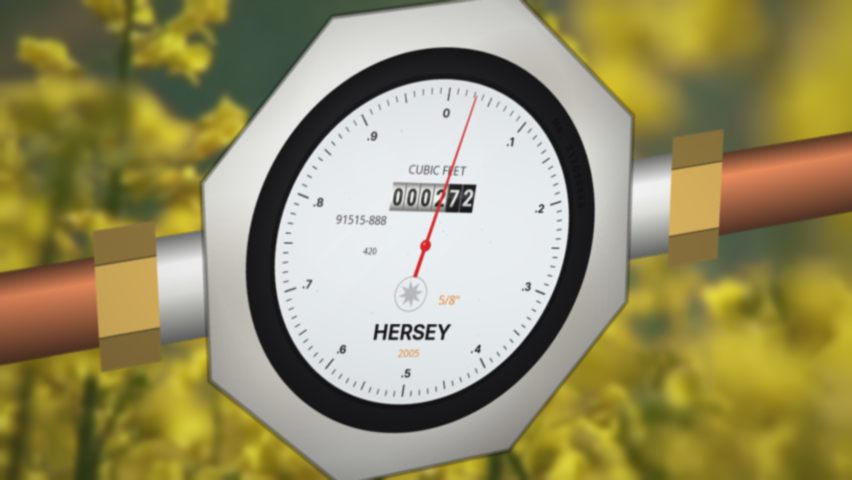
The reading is 272.03 ft³
